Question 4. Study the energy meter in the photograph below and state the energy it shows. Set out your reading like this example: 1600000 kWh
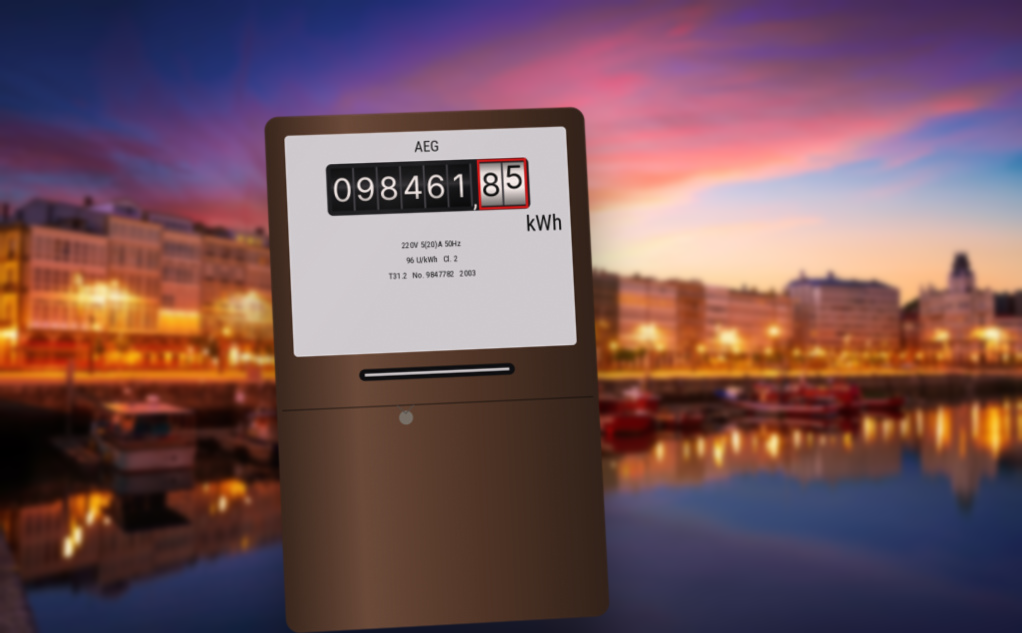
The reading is 98461.85 kWh
